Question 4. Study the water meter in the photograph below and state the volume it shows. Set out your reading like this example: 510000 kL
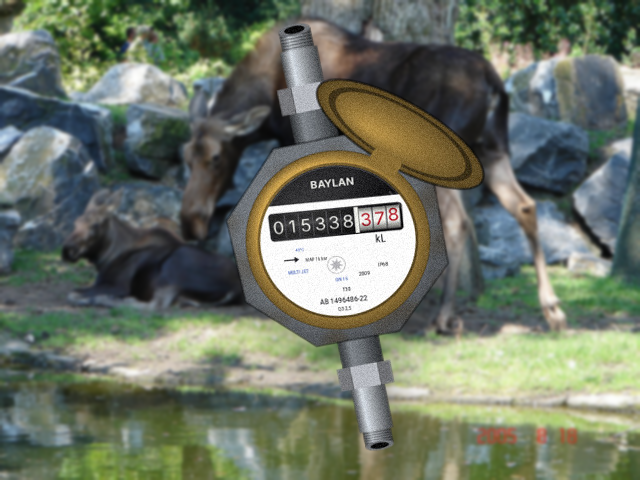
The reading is 15338.378 kL
